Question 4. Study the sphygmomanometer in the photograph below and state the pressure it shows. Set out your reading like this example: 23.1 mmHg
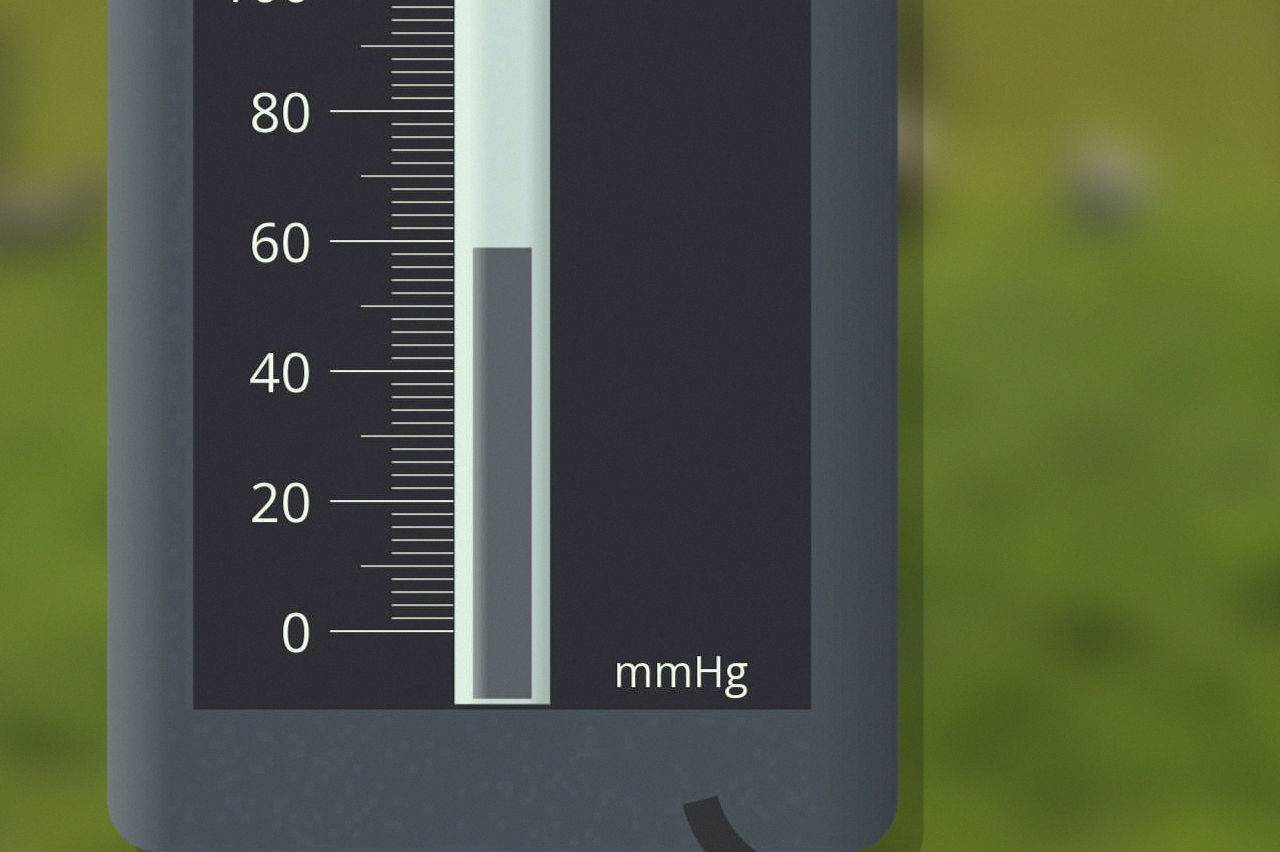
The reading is 59 mmHg
